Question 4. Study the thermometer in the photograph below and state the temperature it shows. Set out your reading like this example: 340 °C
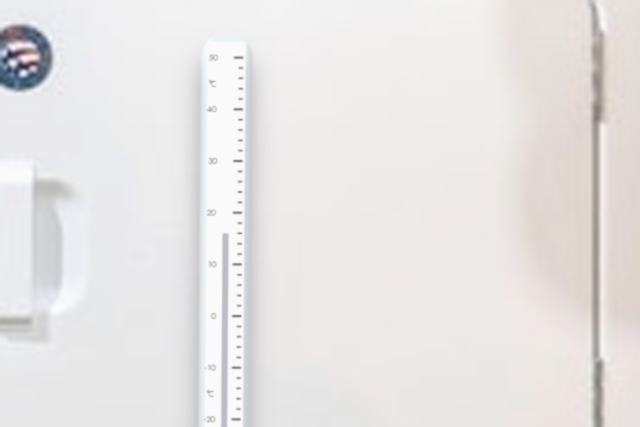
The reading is 16 °C
